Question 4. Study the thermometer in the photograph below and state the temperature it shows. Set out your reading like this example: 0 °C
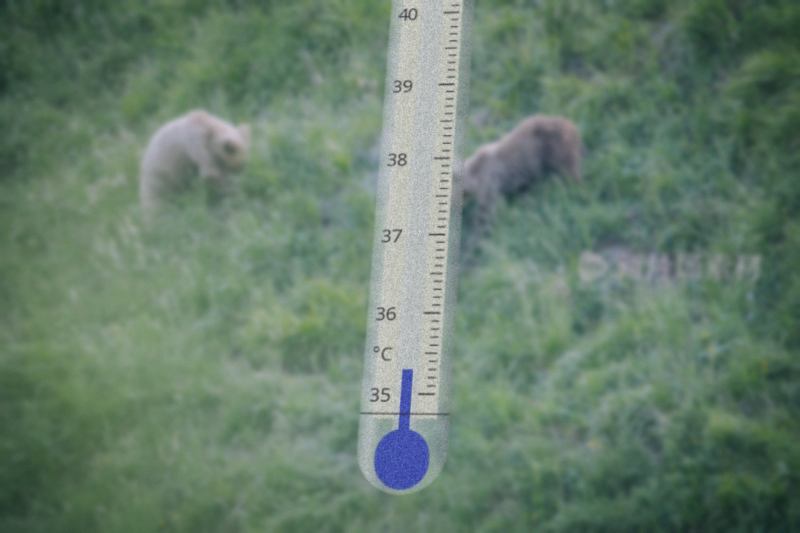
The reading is 35.3 °C
